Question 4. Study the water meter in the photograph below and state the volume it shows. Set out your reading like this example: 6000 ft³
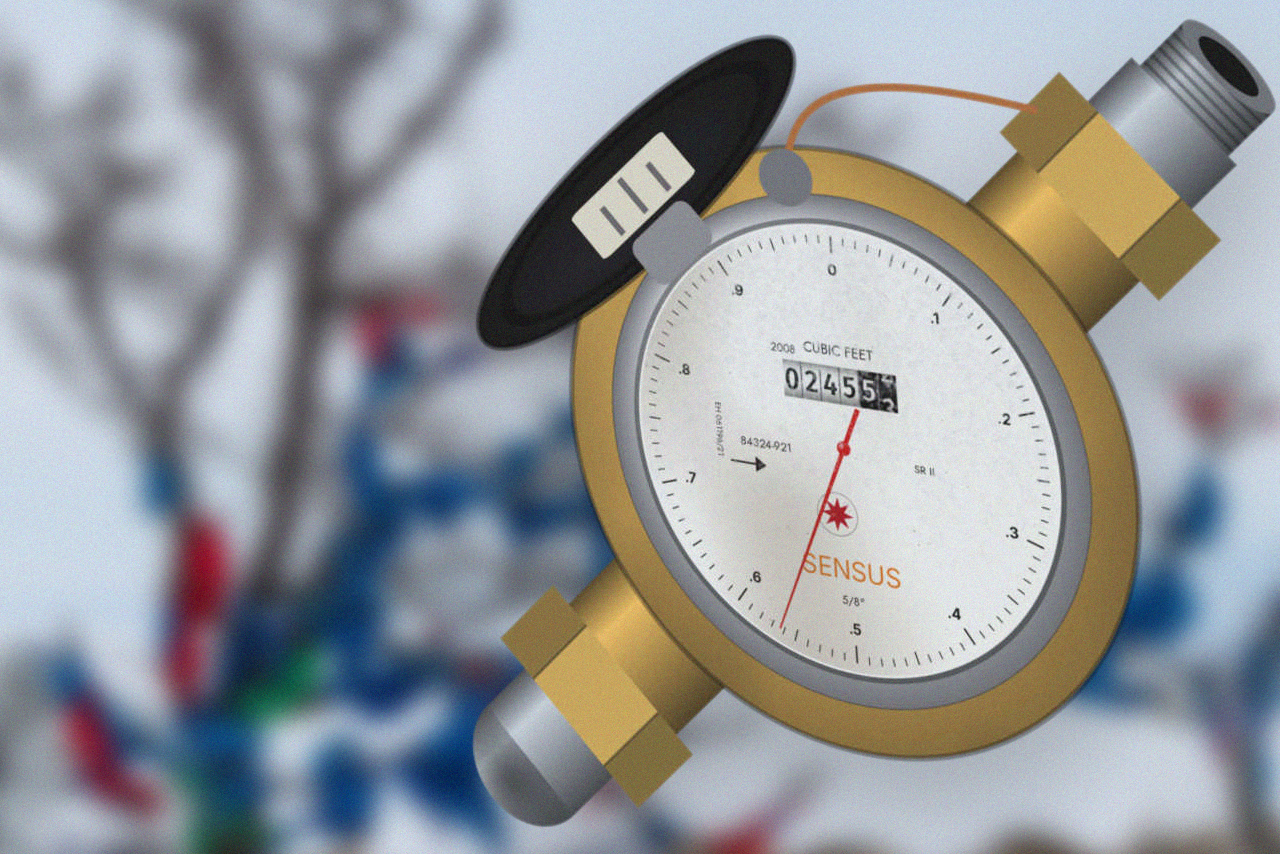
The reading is 24552.56 ft³
